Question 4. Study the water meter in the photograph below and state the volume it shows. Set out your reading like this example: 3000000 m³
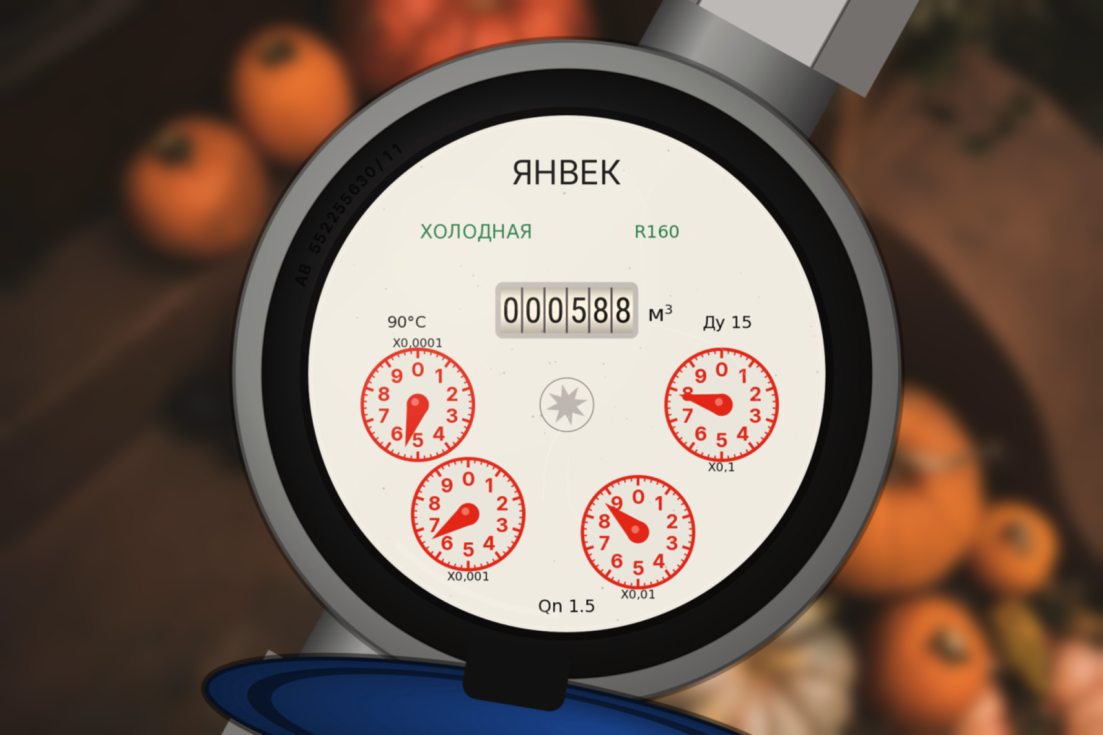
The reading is 588.7865 m³
